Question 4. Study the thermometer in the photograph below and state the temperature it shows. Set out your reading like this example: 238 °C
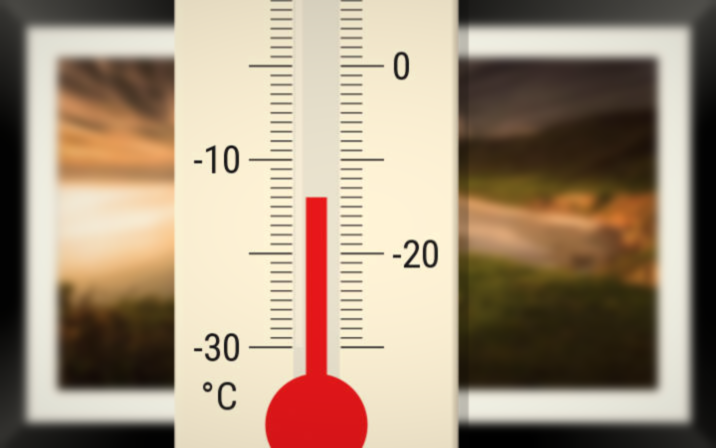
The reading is -14 °C
